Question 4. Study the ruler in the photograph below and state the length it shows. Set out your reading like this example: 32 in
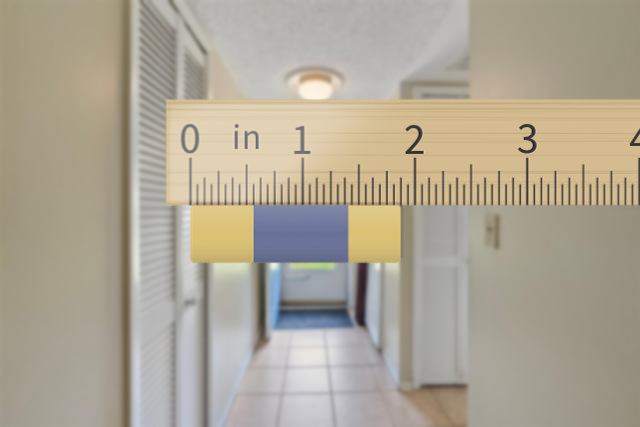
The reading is 1.875 in
